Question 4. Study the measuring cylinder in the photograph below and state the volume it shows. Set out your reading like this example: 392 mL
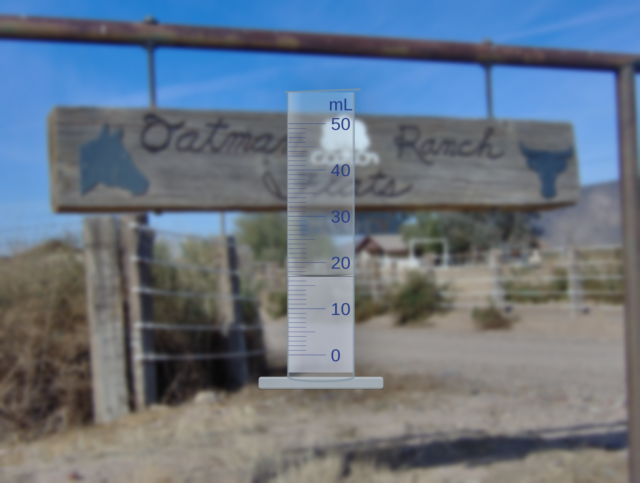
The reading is 17 mL
